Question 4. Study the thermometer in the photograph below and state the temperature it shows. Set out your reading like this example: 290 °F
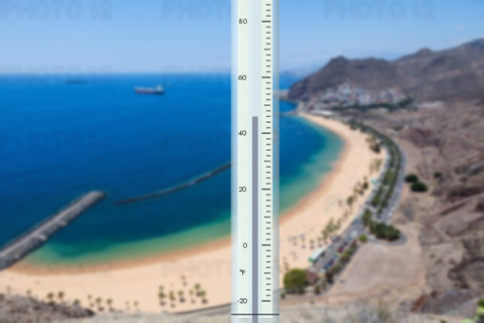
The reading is 46 °F
